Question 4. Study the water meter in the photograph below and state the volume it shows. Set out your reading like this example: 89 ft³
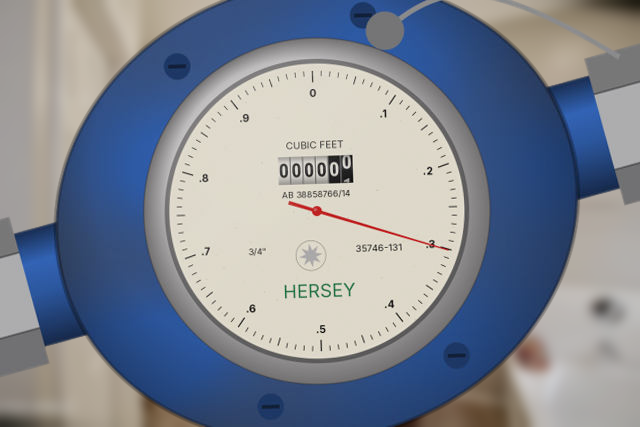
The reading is 0.30 ft³
